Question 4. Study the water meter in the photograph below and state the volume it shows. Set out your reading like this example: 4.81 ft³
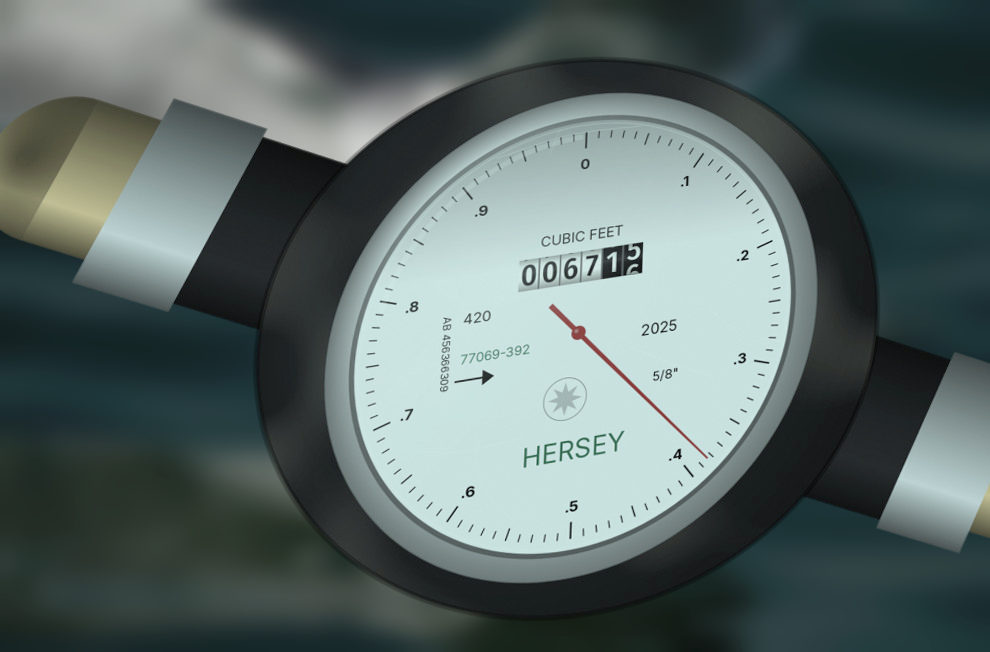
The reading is 6715.38 ft³
